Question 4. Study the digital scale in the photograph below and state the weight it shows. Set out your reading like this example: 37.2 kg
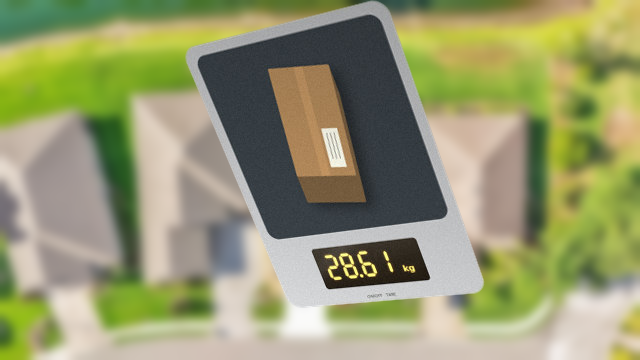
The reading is 28.61 kg
